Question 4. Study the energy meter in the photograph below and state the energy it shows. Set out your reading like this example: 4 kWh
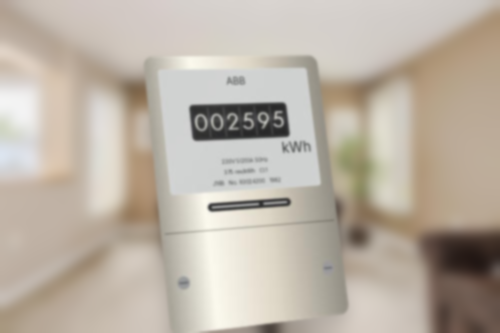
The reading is 2595 kWh
